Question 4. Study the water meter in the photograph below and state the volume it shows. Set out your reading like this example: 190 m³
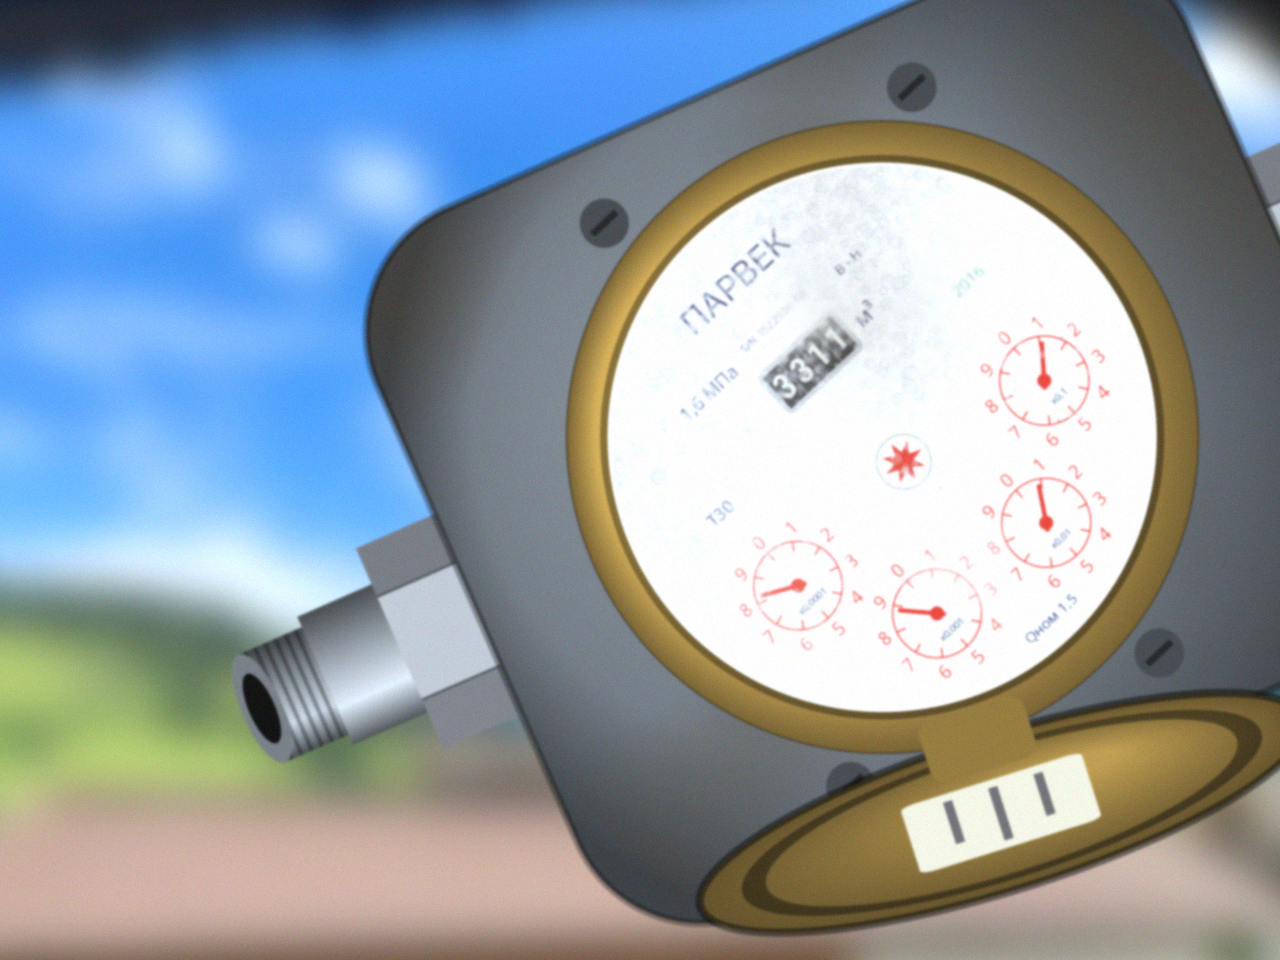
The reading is 3311.1088 m³
